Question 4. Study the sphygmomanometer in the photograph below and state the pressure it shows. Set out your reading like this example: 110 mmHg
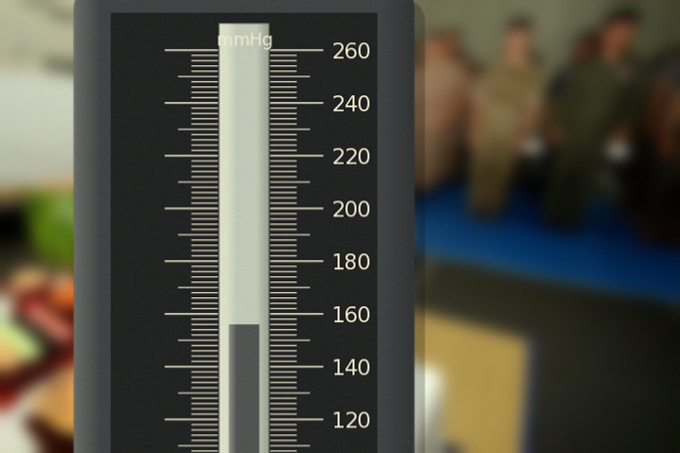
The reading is 156 mmHg
